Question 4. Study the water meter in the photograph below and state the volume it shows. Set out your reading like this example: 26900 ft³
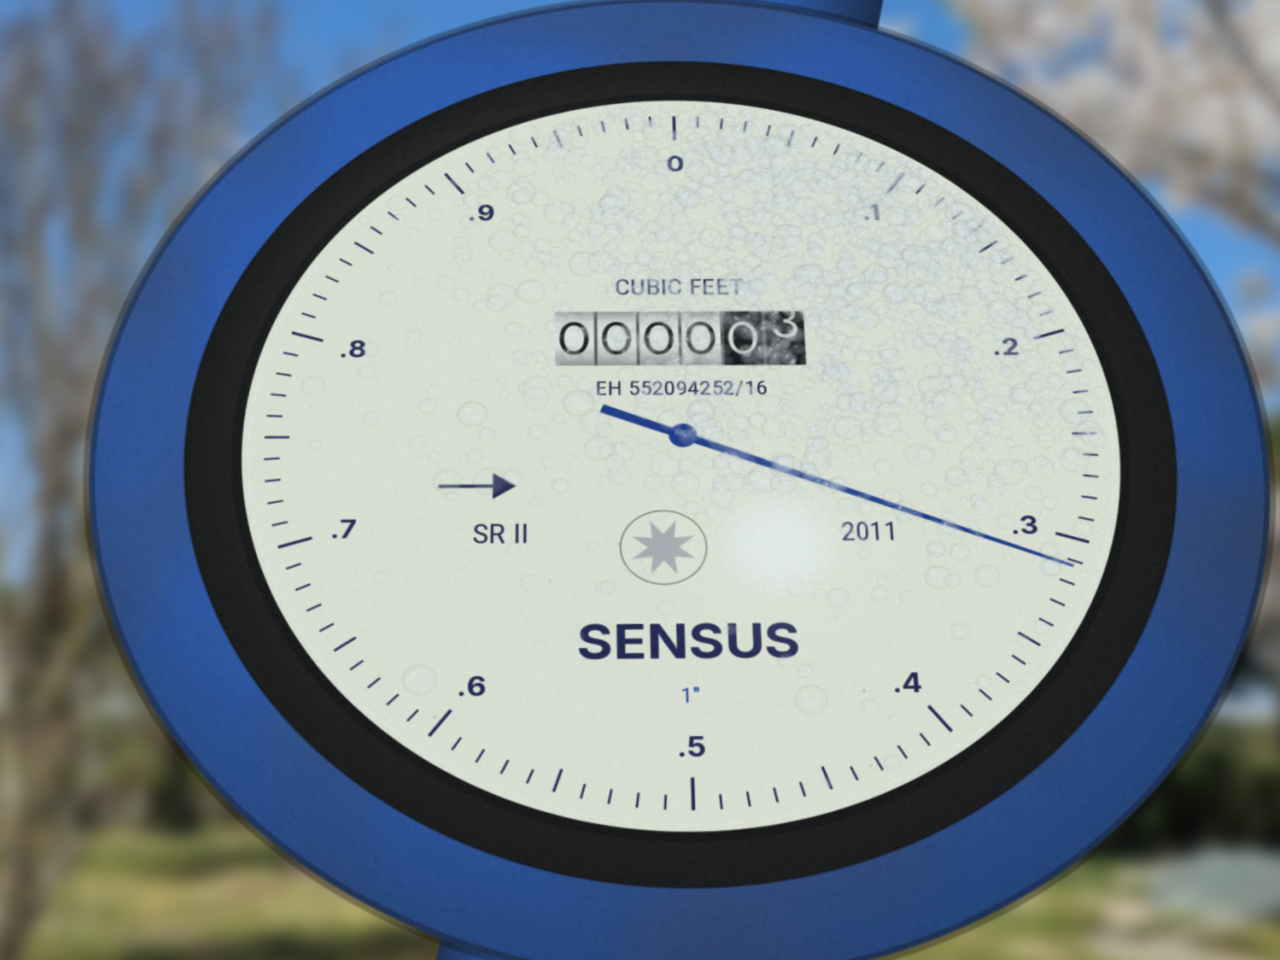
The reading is 3.31 ft³
